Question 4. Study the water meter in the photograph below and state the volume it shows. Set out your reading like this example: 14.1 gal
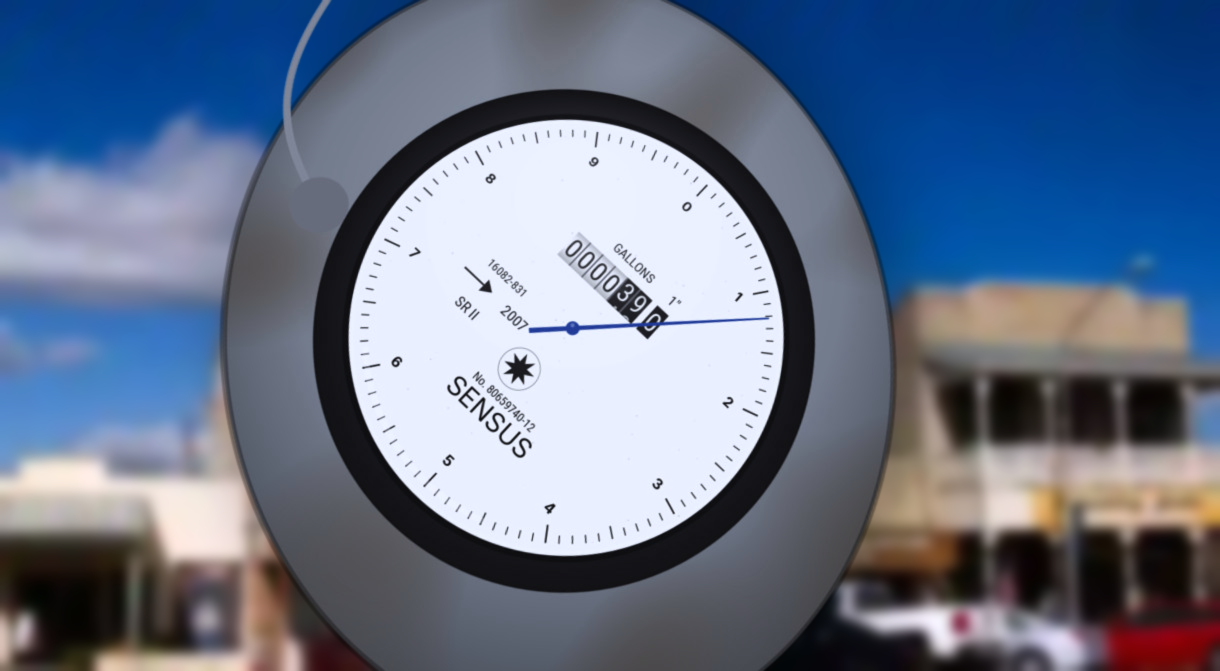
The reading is 391.2 gal
